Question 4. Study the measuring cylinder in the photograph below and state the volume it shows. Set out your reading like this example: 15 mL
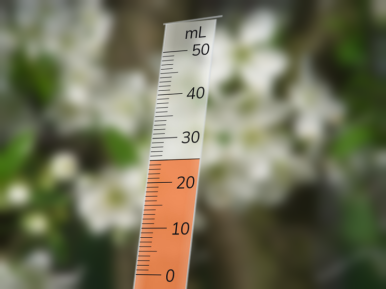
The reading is 25 mL
